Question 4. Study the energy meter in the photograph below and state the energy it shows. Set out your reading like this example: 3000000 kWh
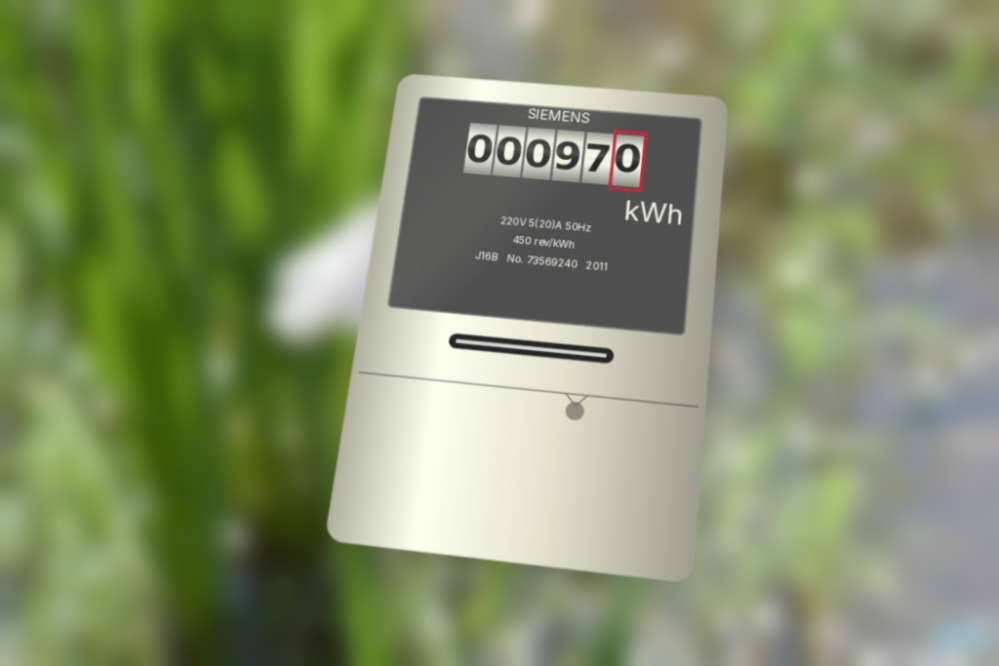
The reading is 97.0 kWh
